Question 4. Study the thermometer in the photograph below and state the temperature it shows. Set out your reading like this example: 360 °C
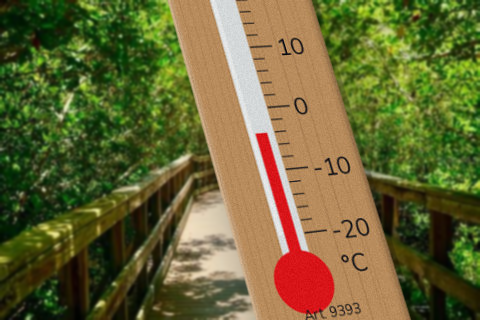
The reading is -4 °C
